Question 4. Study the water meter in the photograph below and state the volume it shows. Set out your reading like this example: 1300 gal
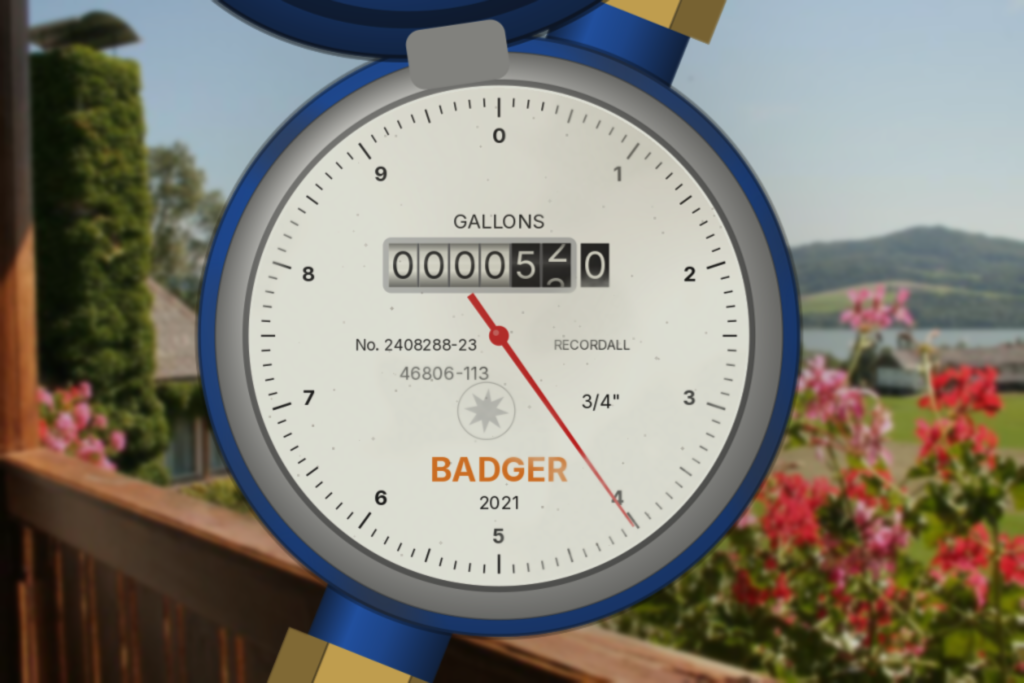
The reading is 524.0 gal
